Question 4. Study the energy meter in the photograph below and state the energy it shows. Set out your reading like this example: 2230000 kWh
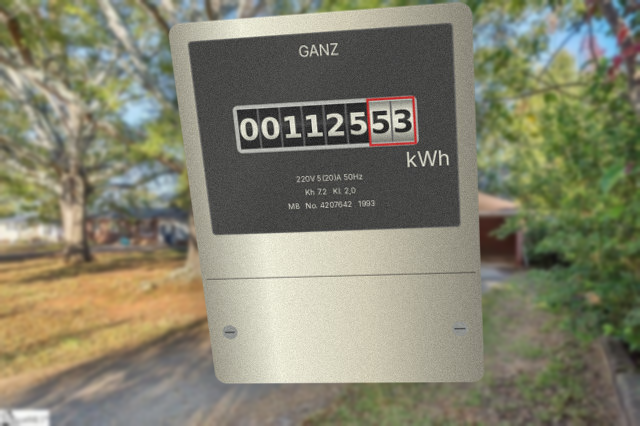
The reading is 1125.53 kWh
